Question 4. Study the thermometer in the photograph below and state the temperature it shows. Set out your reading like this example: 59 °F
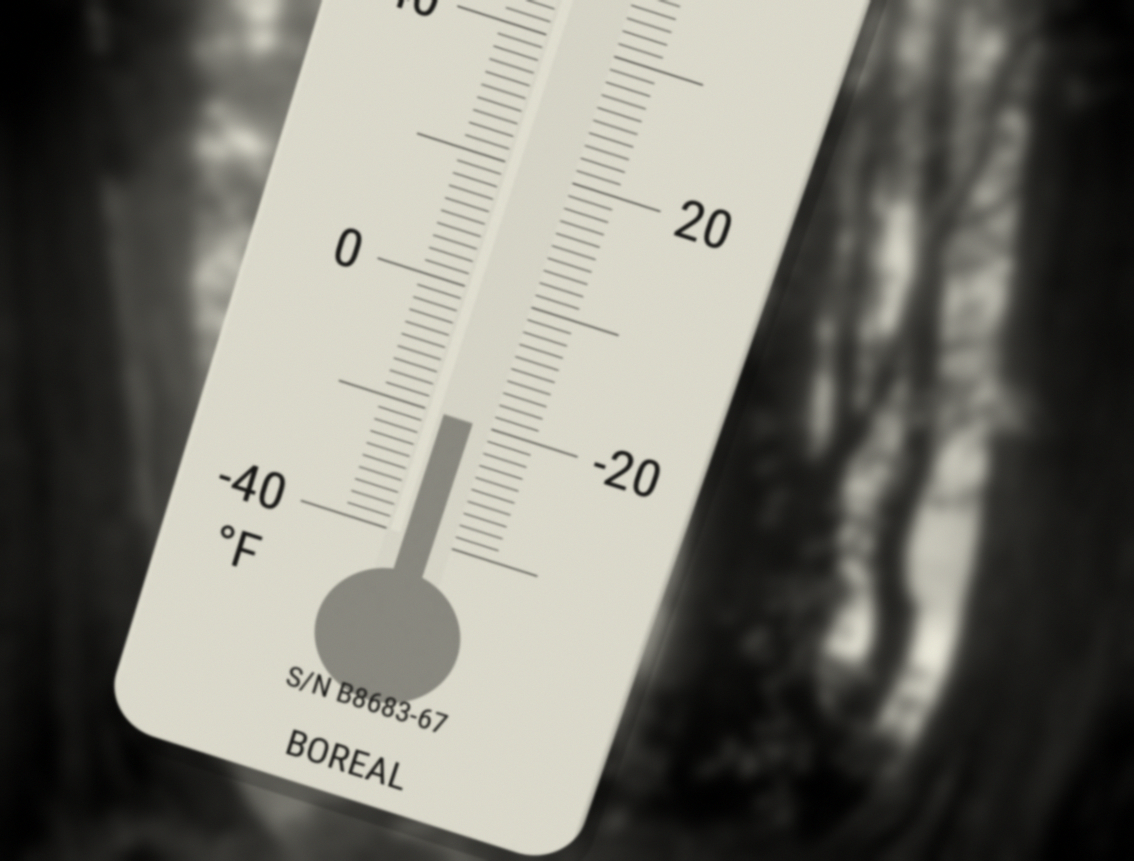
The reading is -20 °F
